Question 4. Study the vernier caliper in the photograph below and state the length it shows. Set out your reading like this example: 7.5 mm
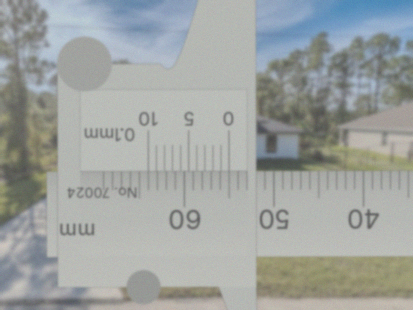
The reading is 55.0 mm
